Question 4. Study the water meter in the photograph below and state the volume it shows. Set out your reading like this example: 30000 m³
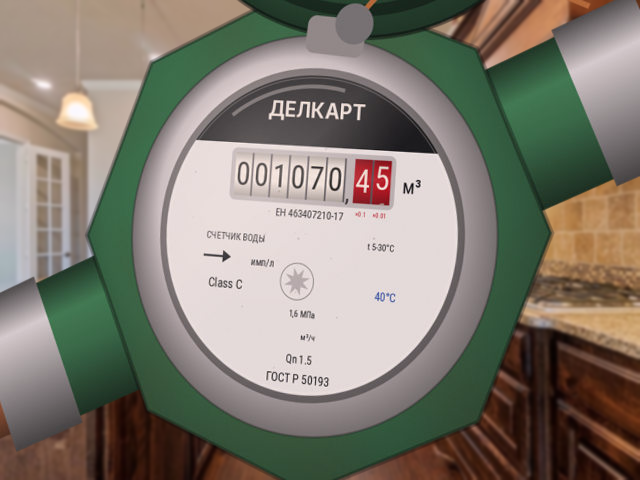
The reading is 1070.45 m³
